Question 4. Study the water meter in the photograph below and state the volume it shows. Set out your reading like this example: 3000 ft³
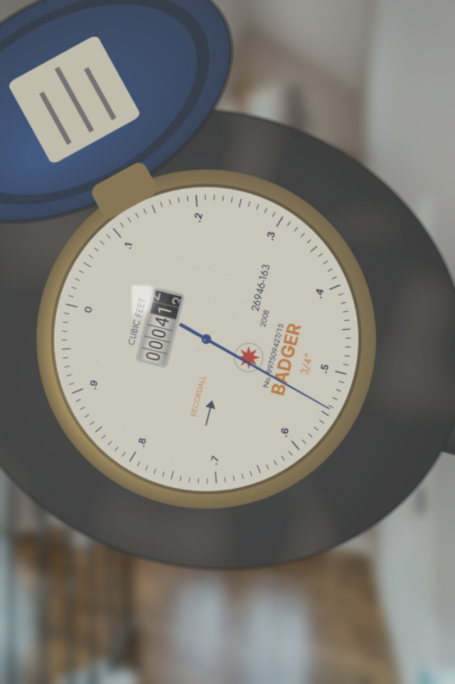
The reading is 412.54 ft³
